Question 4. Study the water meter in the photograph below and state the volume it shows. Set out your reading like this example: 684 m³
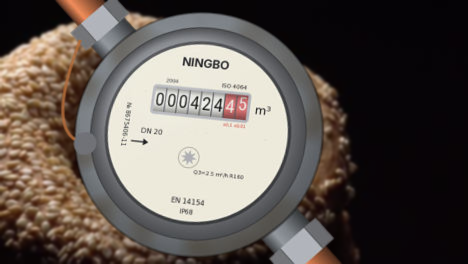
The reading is 424.45 m³
